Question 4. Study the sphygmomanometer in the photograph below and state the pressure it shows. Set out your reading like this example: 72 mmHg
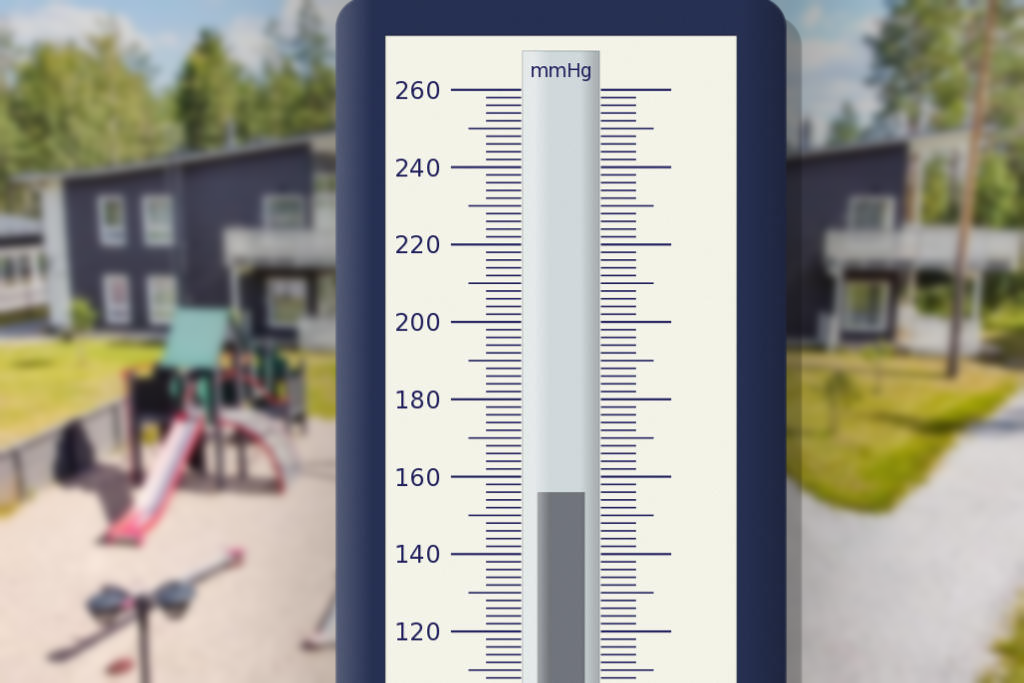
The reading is 156 mmHg
